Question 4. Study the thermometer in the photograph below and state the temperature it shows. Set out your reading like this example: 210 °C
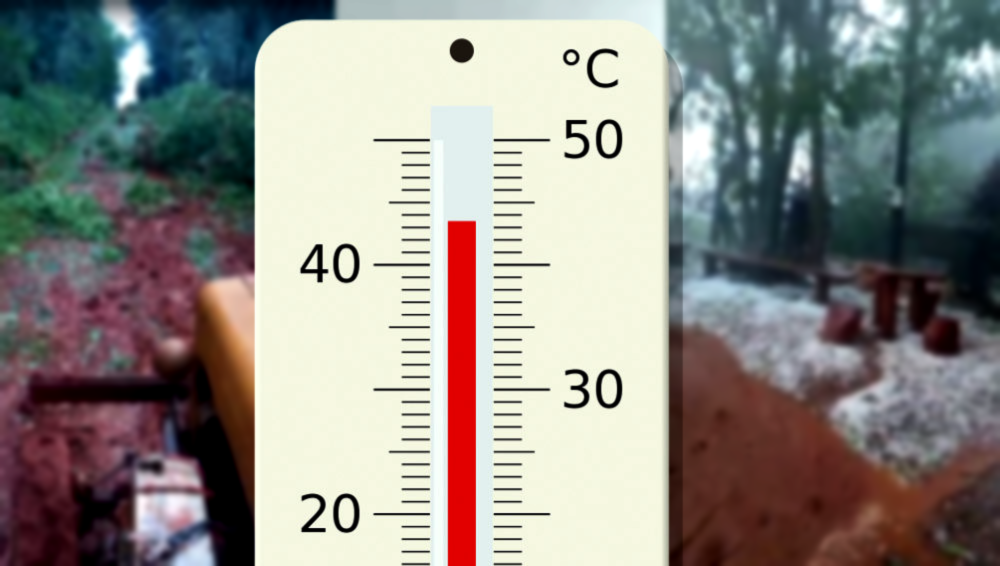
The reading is 43.5 °C
